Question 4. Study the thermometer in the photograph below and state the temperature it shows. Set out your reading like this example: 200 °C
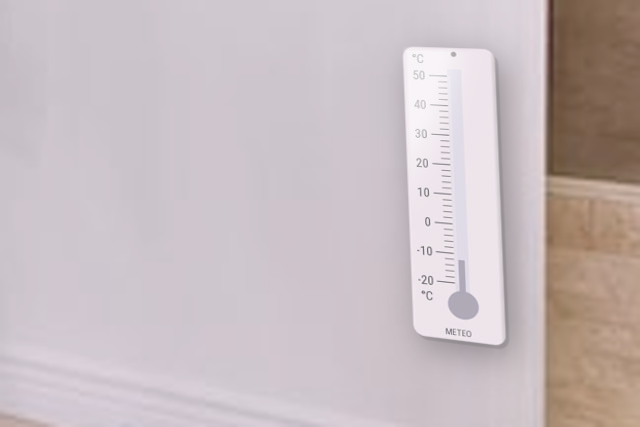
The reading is -12 °C
